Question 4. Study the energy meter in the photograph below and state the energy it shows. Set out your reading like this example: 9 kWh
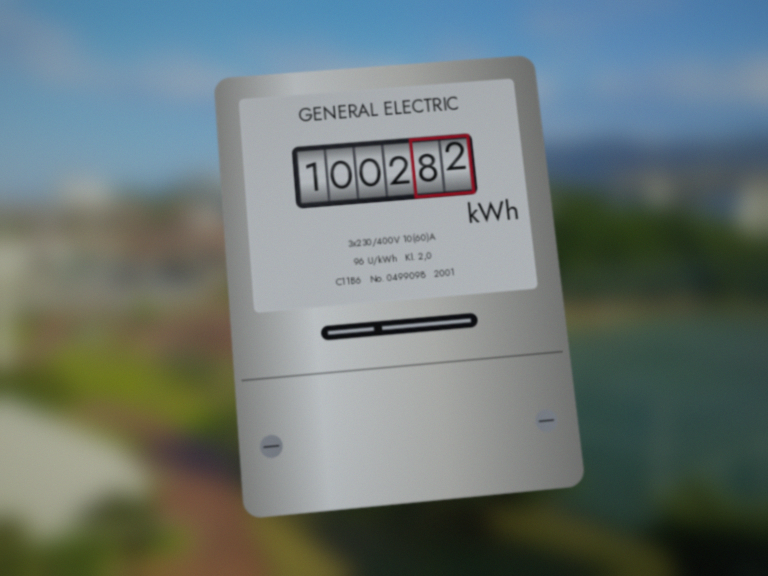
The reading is 1002.82 kWh
